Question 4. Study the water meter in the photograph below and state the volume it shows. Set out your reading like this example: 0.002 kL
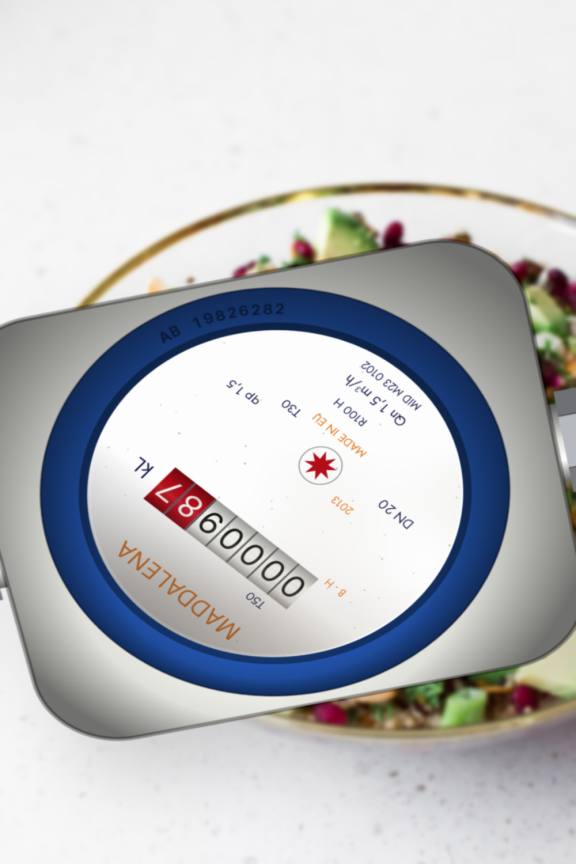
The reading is 9.87 kL
